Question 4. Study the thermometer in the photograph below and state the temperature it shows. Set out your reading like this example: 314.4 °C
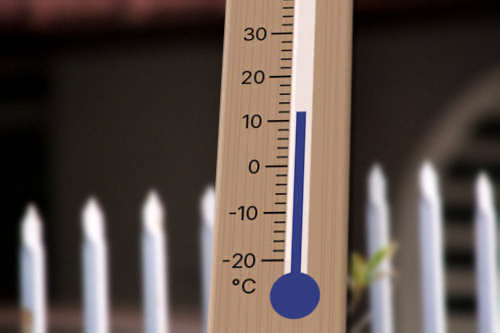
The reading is 12 °C
